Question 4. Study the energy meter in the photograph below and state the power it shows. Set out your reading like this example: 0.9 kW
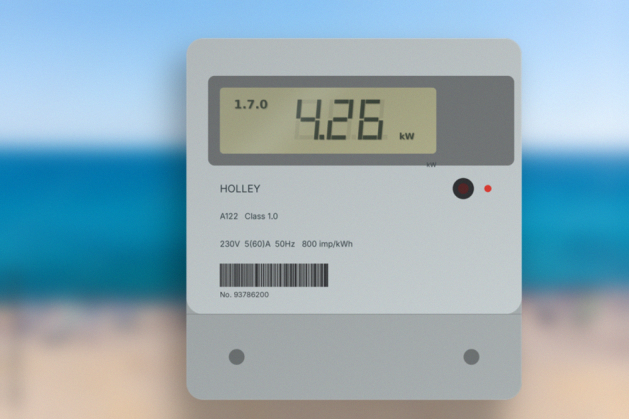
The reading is 4.26 kW
